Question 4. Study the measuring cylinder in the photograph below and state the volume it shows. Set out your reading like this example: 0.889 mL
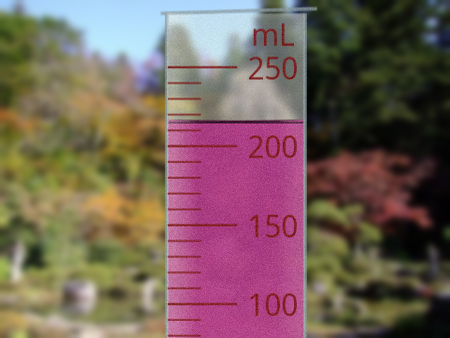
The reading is 215 mL
